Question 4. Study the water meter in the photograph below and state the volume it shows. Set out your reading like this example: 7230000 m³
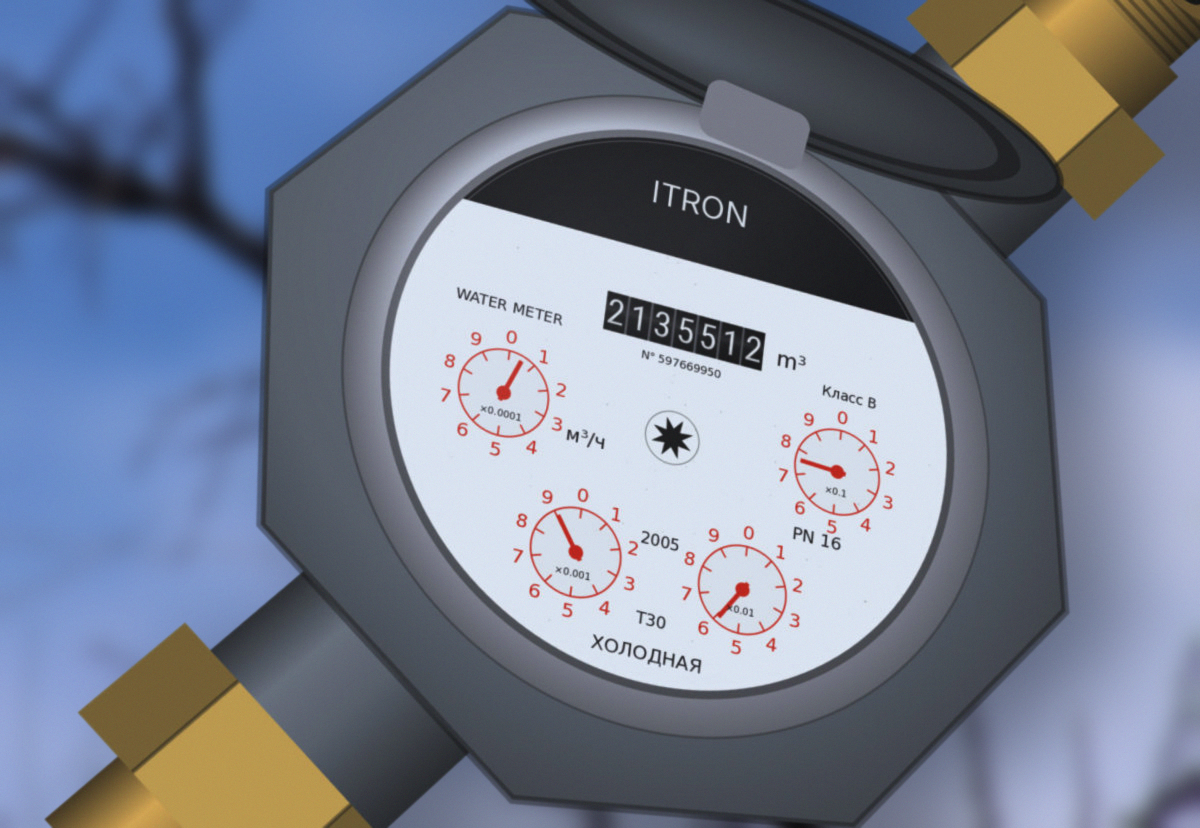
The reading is 2135512.7590 m³
